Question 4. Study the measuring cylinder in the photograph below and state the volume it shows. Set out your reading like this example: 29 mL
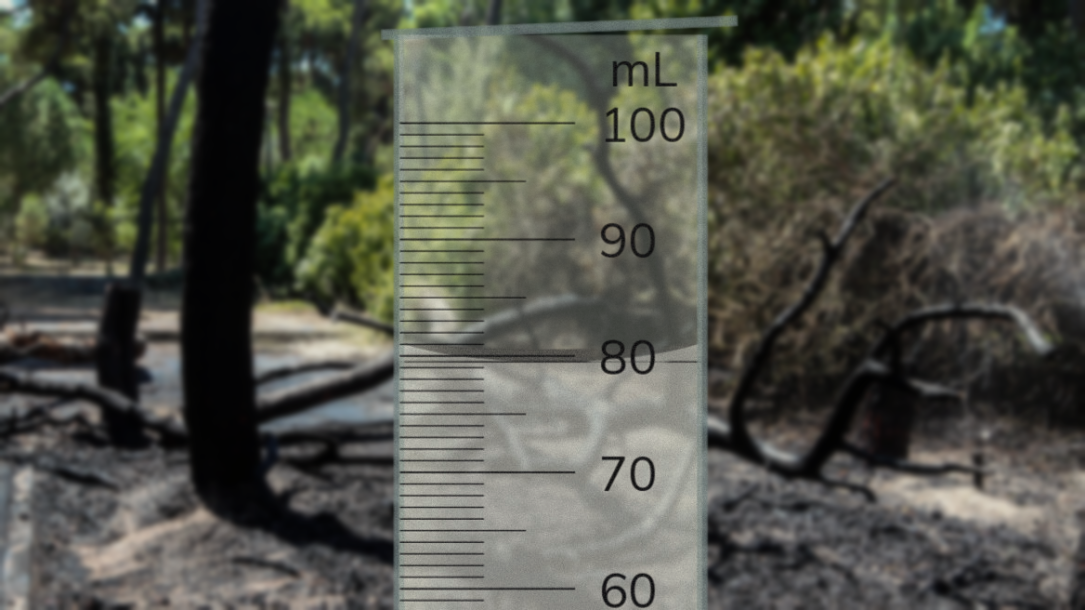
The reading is 79.5 mL
